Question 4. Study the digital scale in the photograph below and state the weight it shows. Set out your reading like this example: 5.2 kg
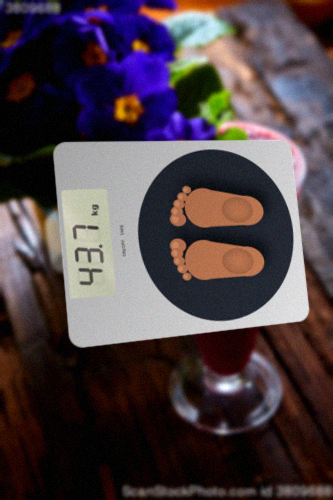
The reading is 43.7 kg
